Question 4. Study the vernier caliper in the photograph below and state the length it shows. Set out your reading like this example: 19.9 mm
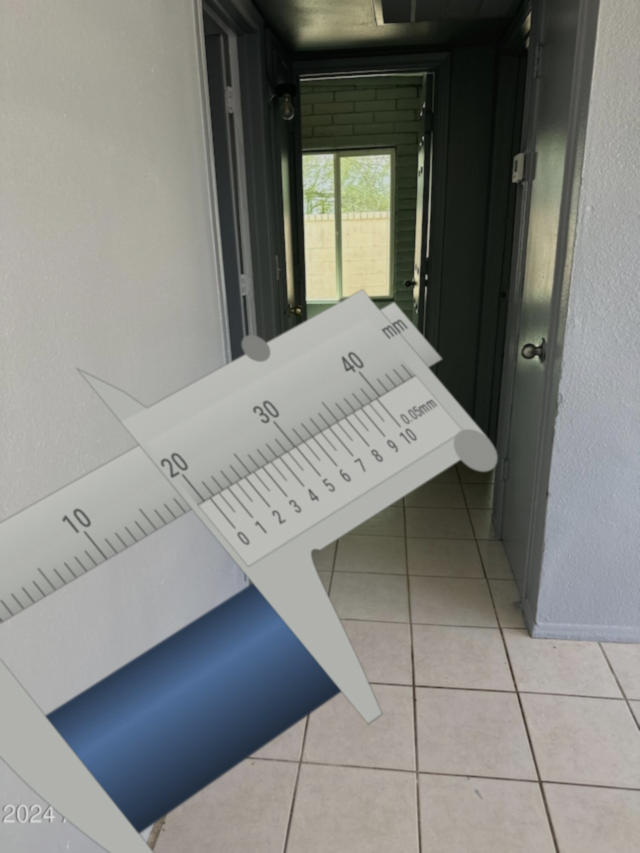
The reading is 20.6 mm
